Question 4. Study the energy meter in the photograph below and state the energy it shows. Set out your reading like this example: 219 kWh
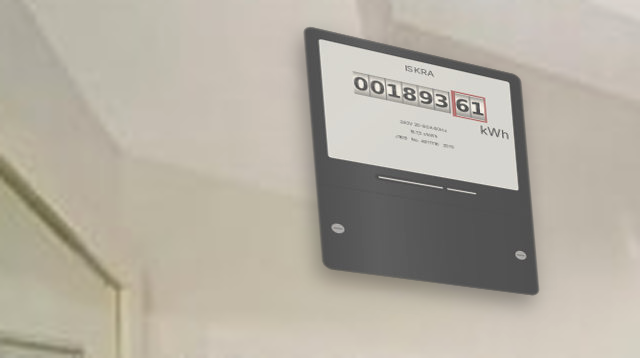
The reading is 1893.61 kWh
